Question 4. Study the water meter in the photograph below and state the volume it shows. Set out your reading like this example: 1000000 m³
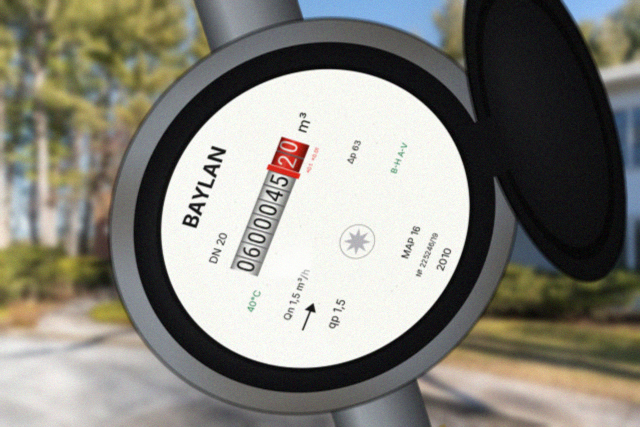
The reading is 600045.20 m³
